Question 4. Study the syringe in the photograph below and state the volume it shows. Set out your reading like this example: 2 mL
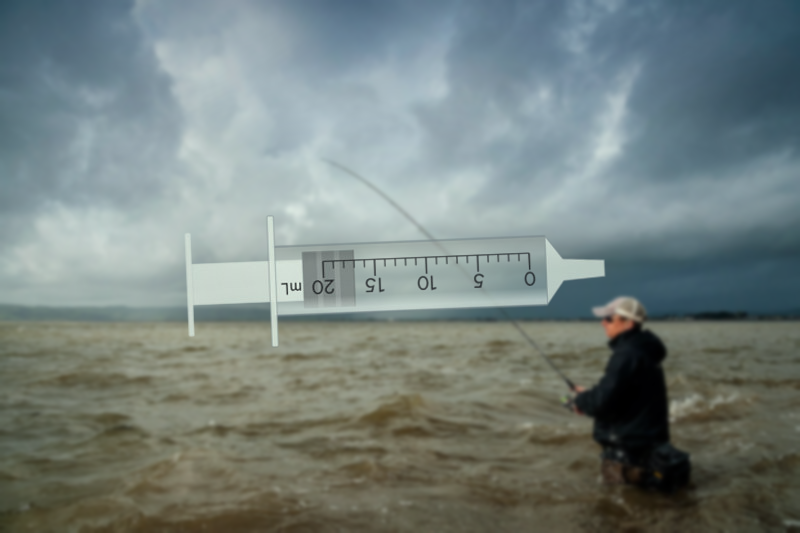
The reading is 17 mL
